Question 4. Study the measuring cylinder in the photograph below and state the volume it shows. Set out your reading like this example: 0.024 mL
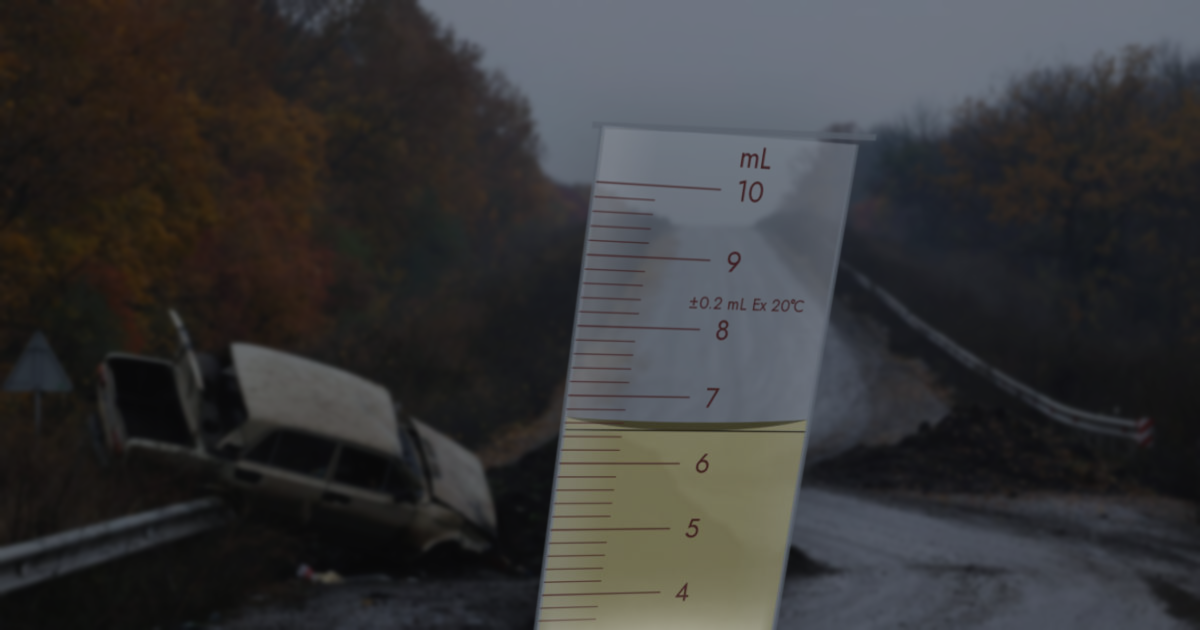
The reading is 6.5 mL
